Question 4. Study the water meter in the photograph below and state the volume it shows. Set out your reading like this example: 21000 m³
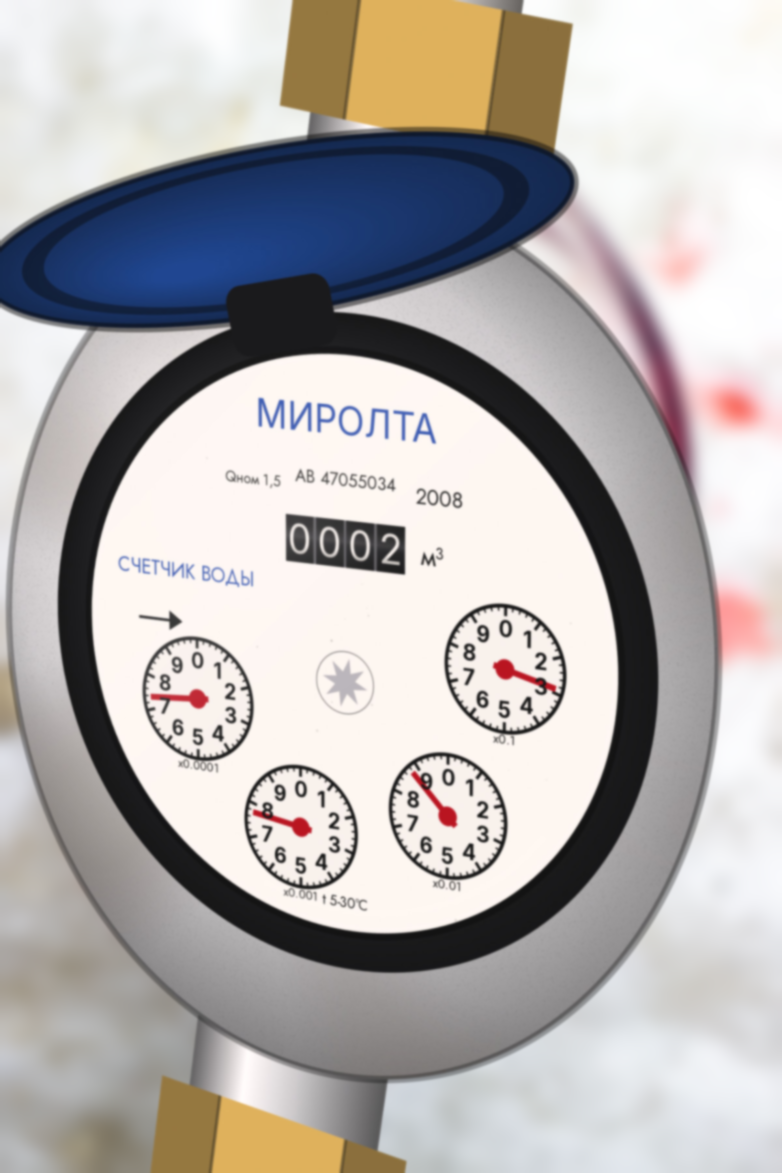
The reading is 2.2877 m³
